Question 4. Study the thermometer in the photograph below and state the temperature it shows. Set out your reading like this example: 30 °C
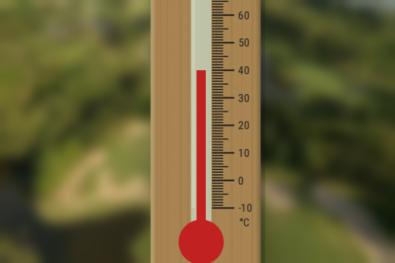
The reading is 40 °C
